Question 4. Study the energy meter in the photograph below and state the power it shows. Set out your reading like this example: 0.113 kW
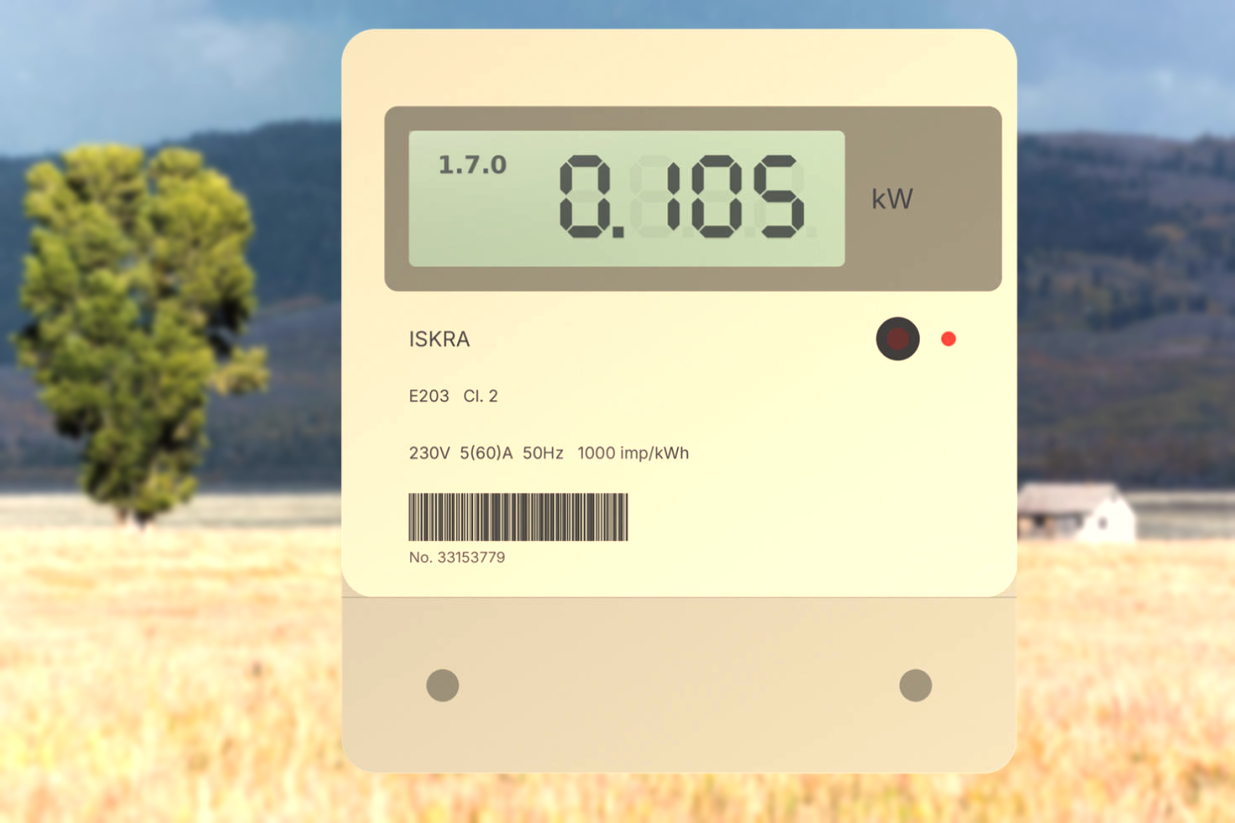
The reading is 0.105 kW
